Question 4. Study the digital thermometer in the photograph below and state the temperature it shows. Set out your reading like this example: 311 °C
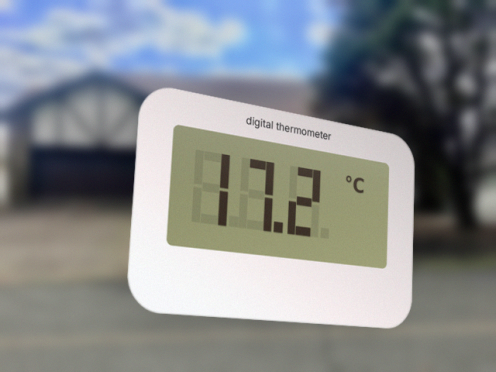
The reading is 17.2 °C
